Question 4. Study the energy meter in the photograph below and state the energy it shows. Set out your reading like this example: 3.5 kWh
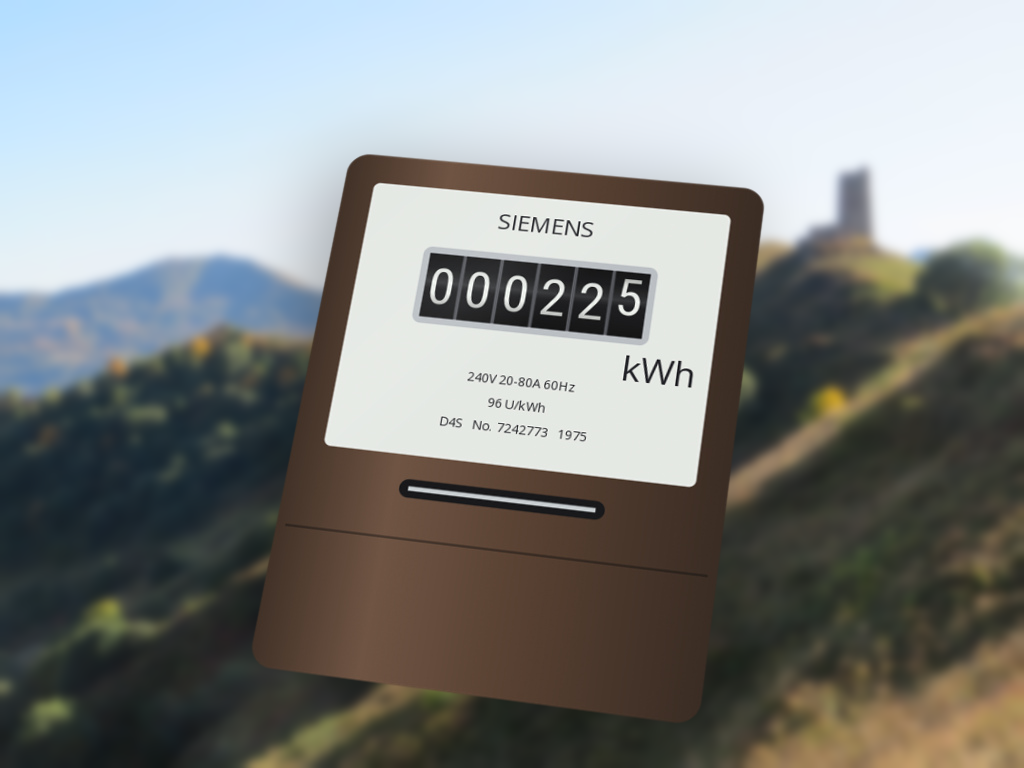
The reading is 225 kWh
